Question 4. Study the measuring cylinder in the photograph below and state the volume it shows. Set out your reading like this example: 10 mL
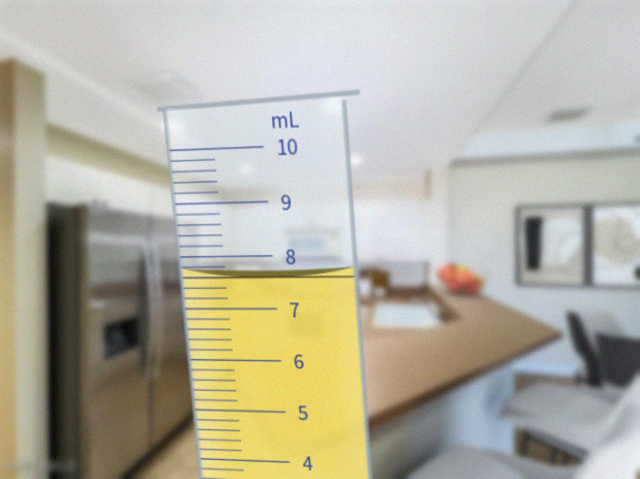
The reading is 7.6 mL
